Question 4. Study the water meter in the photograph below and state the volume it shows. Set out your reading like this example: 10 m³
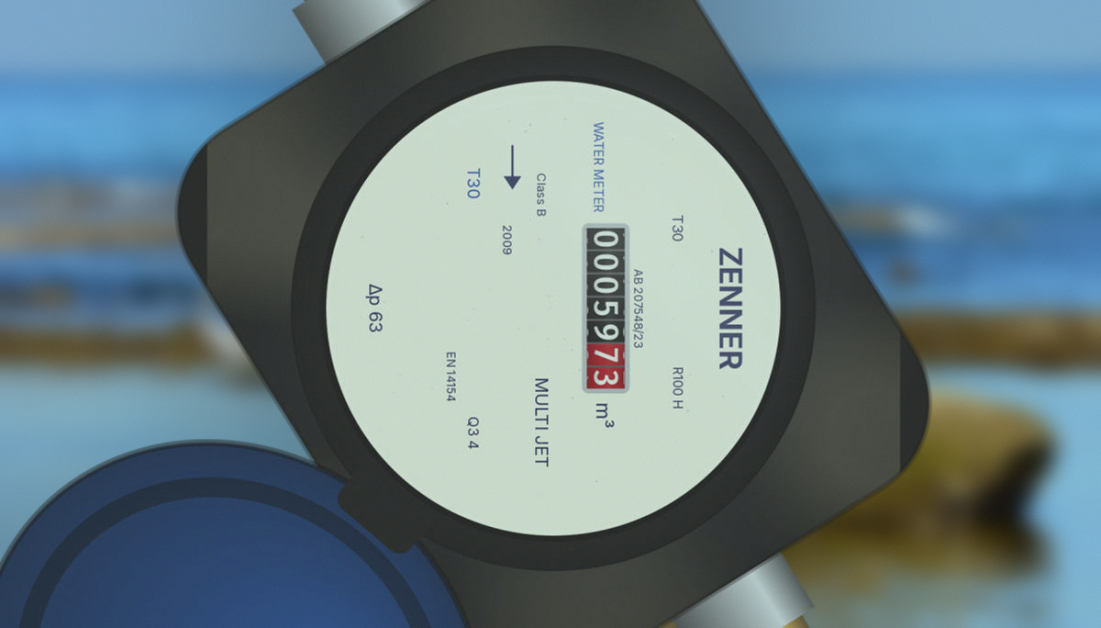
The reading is 59.73 m³
